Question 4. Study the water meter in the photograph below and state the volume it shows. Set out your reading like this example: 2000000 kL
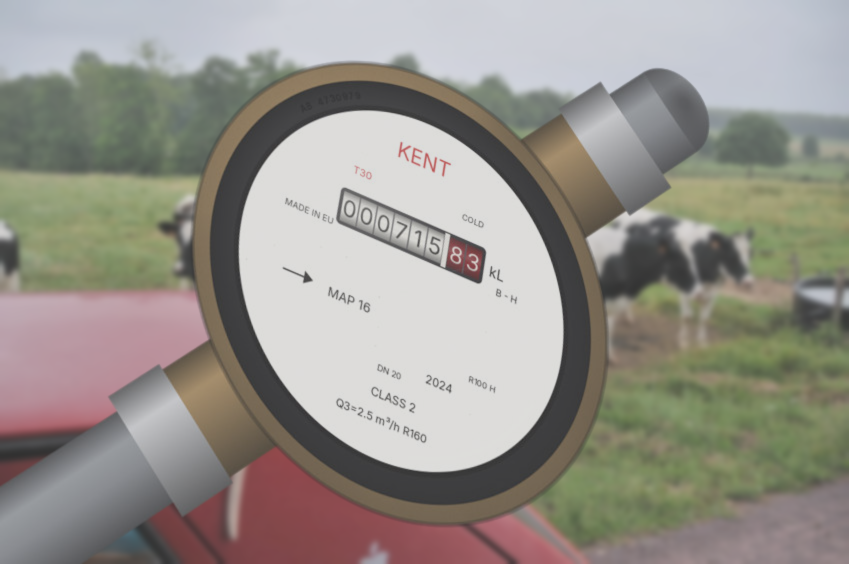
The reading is 715.83 kL
